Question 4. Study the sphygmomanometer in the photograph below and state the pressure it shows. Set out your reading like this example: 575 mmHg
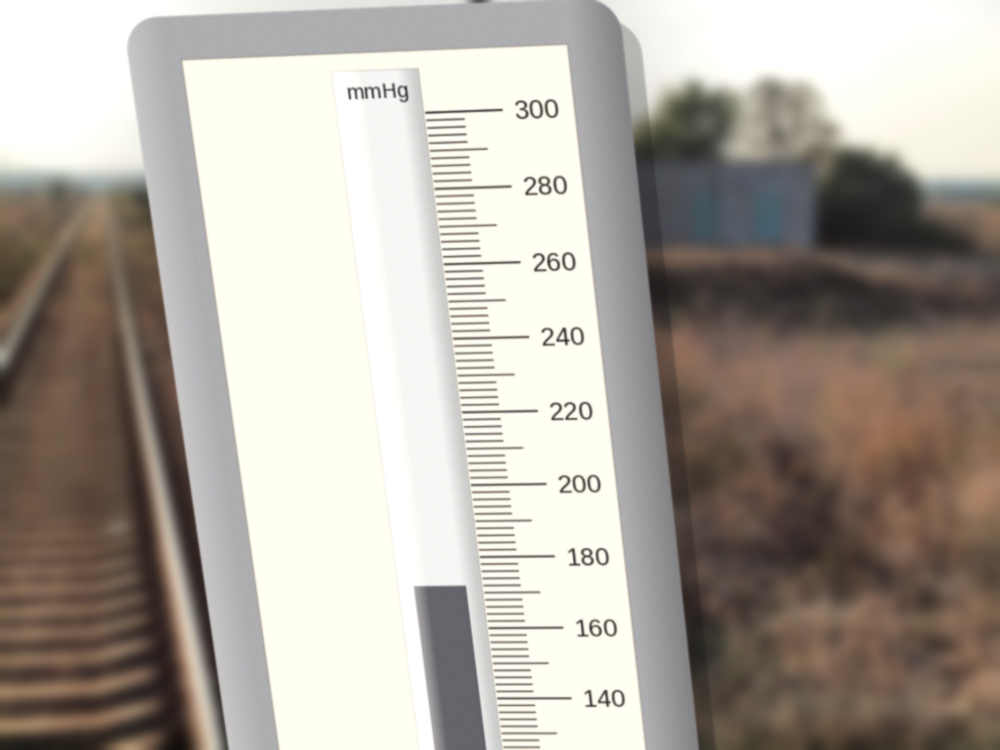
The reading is 172 mmHg
